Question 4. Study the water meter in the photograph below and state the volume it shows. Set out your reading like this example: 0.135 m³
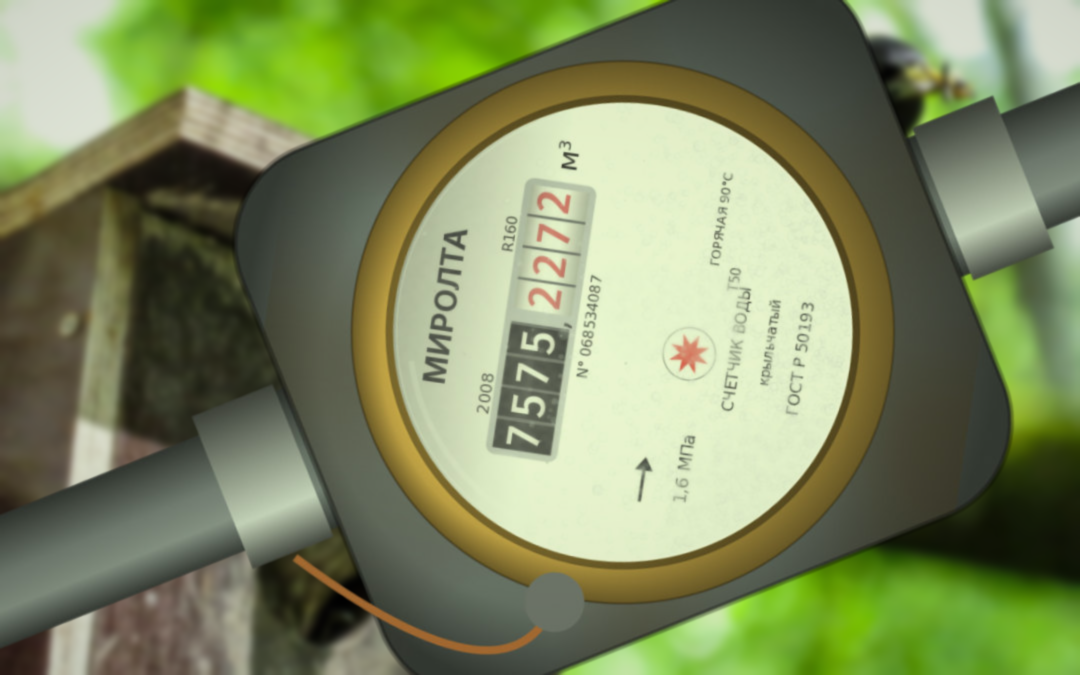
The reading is 7575.2272 m³
